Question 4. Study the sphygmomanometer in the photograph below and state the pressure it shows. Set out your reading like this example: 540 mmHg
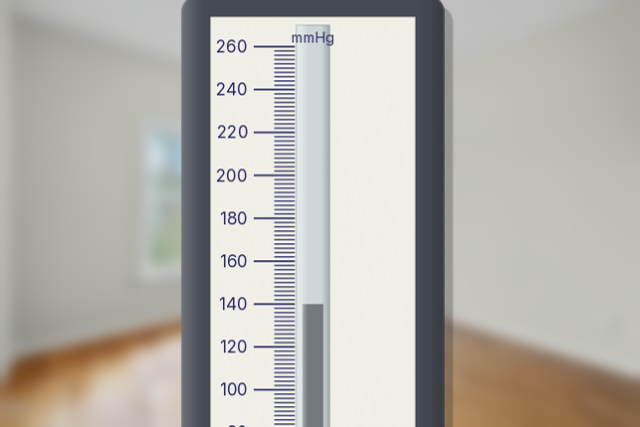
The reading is 140 mmHg
